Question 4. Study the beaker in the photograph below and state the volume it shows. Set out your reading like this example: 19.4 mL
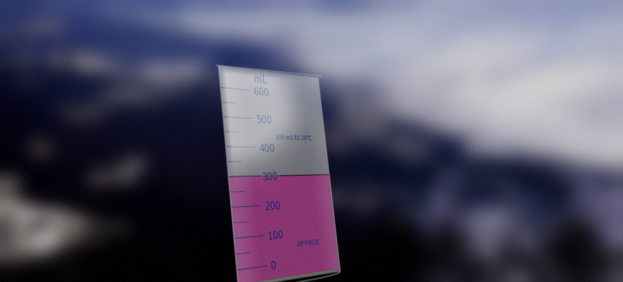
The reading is 300 mL
